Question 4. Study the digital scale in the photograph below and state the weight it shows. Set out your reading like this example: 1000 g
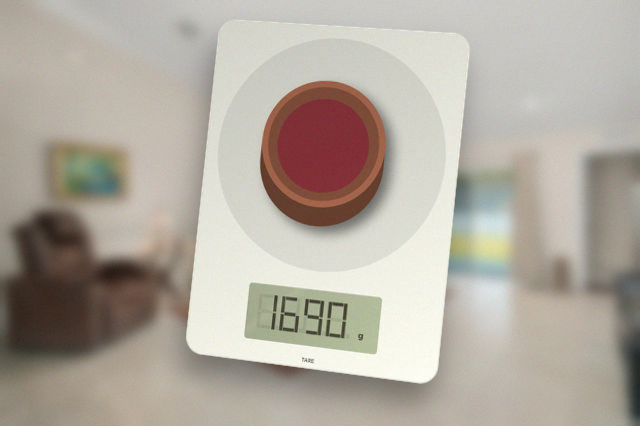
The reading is 1690 g
